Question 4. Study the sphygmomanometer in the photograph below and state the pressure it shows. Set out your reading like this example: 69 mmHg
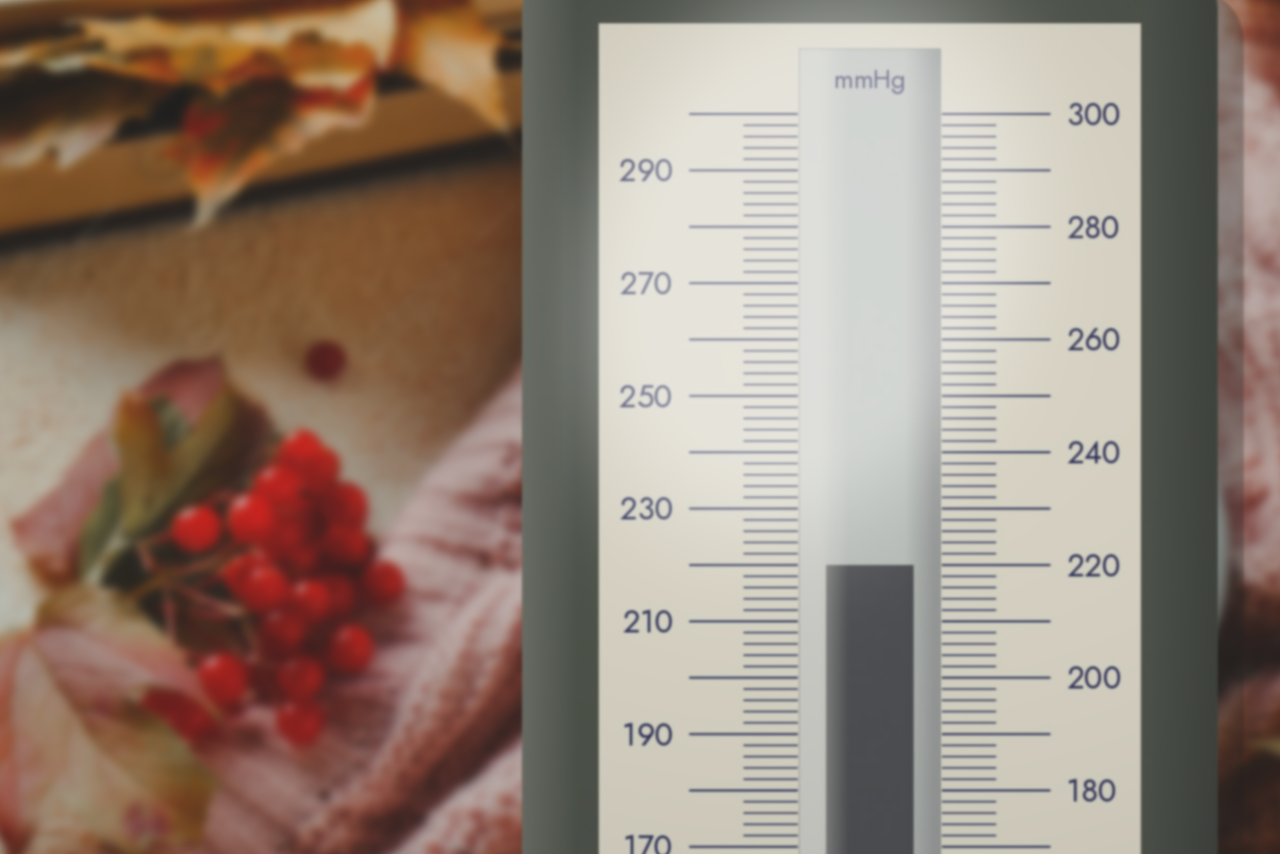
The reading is 220 mmHg
